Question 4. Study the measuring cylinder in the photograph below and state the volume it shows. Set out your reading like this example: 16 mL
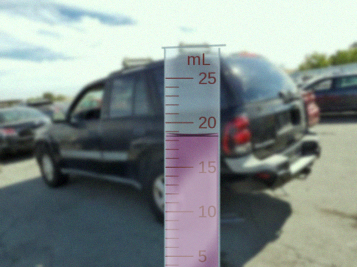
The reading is 18.5 mL
